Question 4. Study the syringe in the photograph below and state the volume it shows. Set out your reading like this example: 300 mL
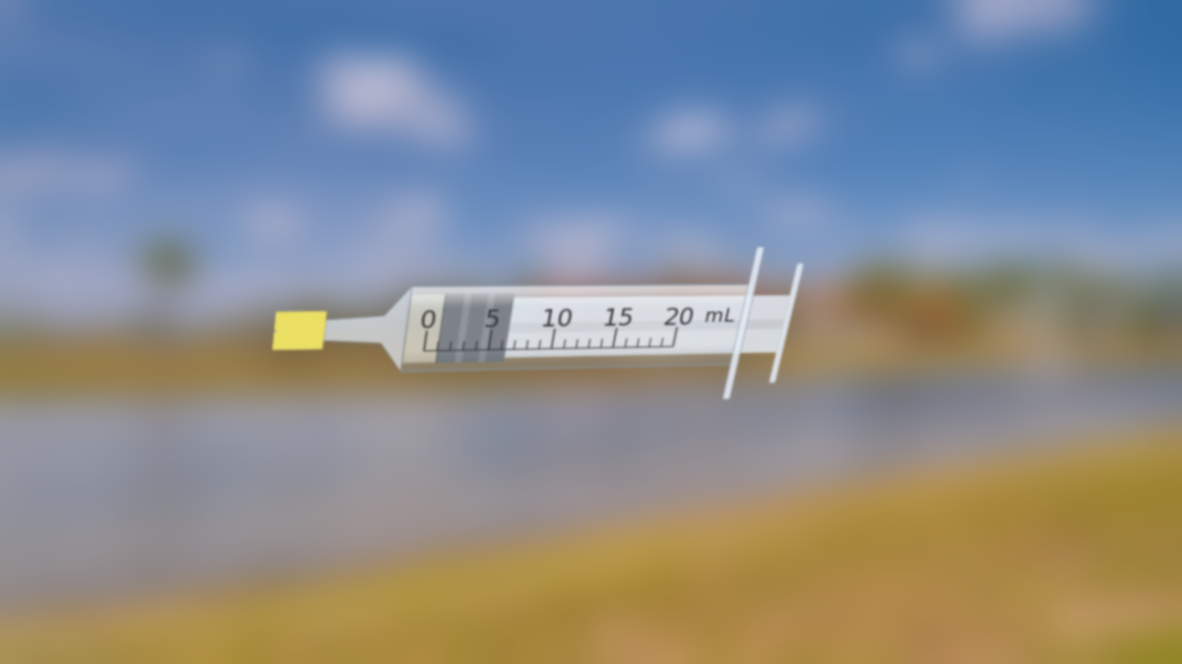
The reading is 1 mL
